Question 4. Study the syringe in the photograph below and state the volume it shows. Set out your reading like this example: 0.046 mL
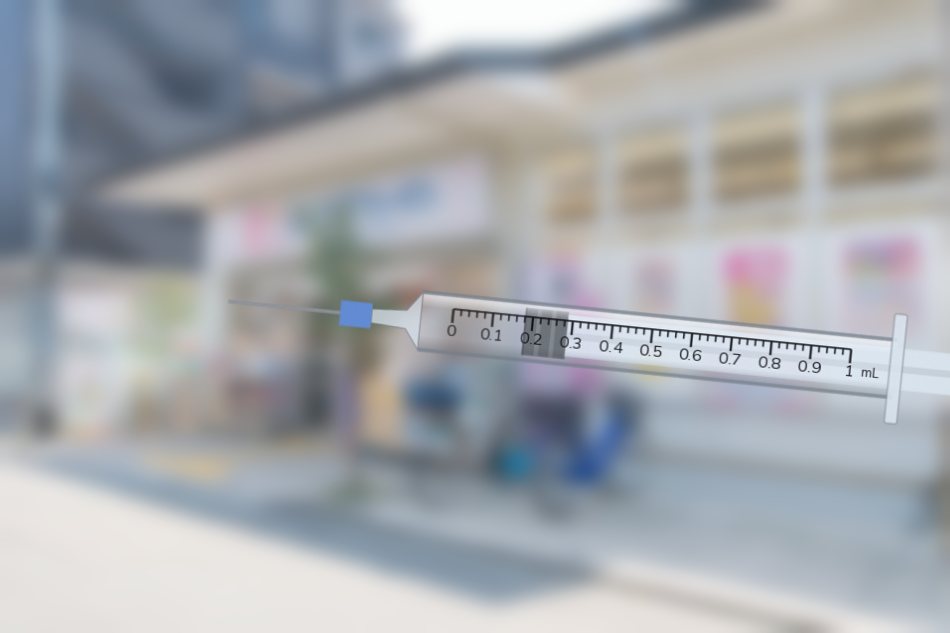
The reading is 0.18 mL
